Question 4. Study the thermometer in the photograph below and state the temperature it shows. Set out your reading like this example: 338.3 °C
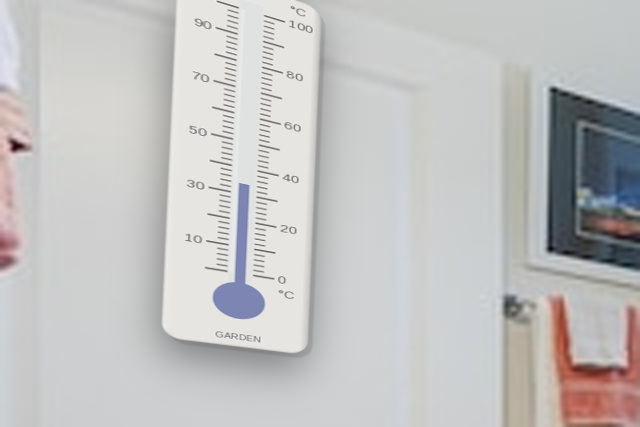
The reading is 34 °C
